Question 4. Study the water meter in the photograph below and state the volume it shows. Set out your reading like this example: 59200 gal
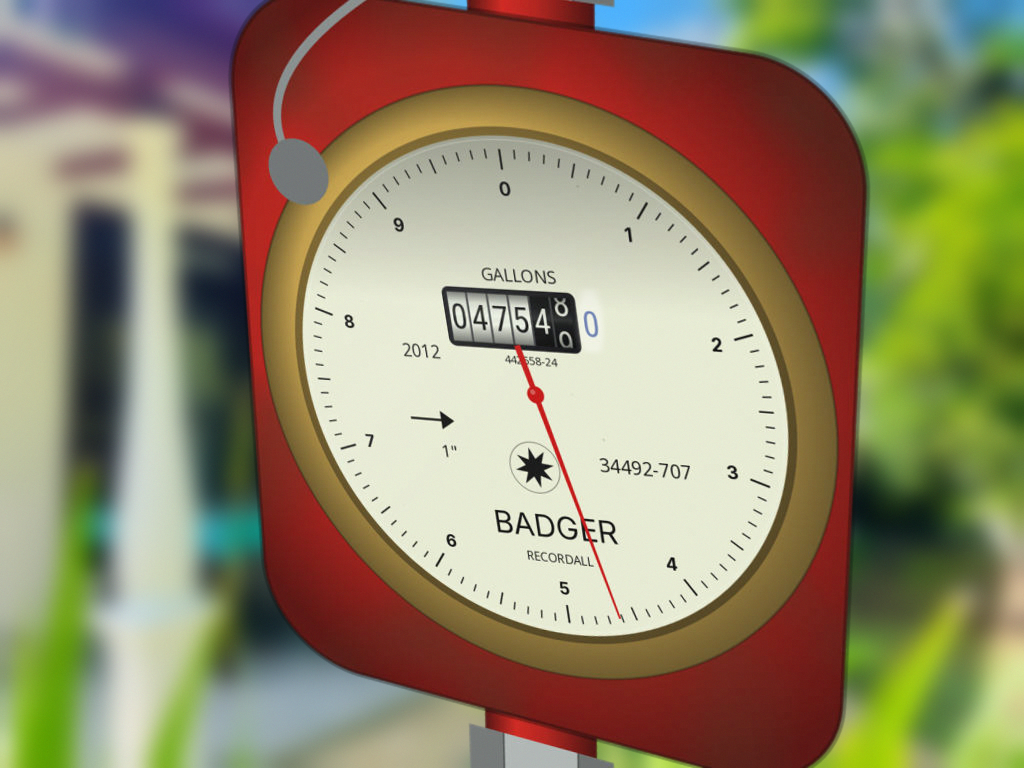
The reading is 475484.6 gal
